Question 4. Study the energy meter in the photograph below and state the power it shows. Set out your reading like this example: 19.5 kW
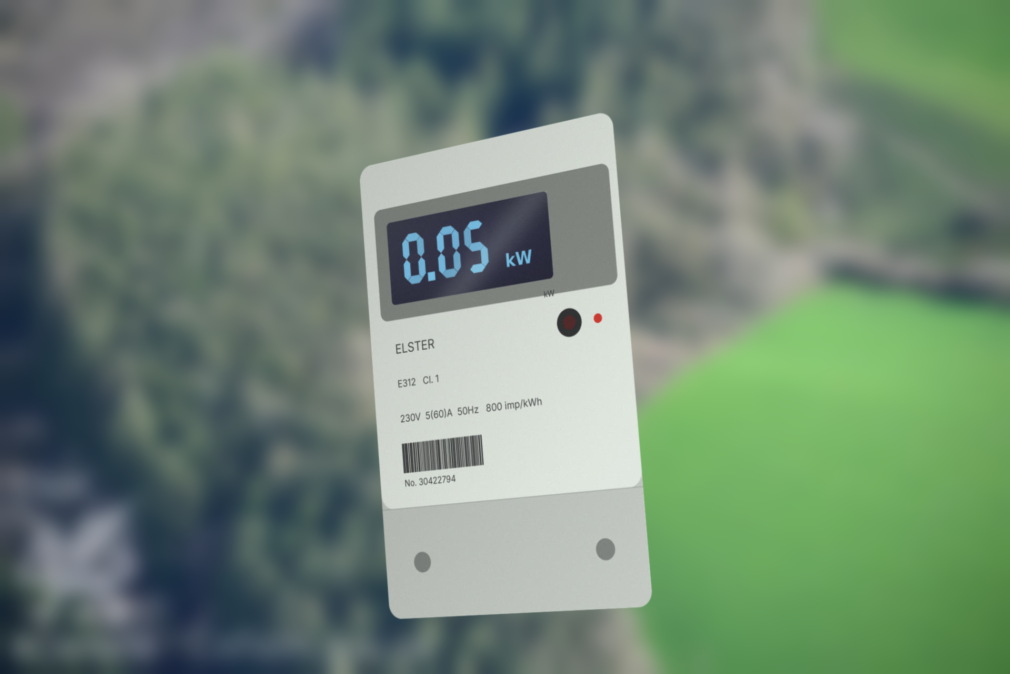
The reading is 0.05 kW
